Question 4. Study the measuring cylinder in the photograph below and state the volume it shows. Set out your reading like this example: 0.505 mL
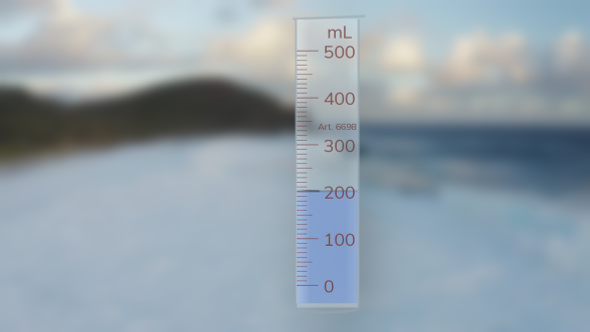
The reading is 200 mL
